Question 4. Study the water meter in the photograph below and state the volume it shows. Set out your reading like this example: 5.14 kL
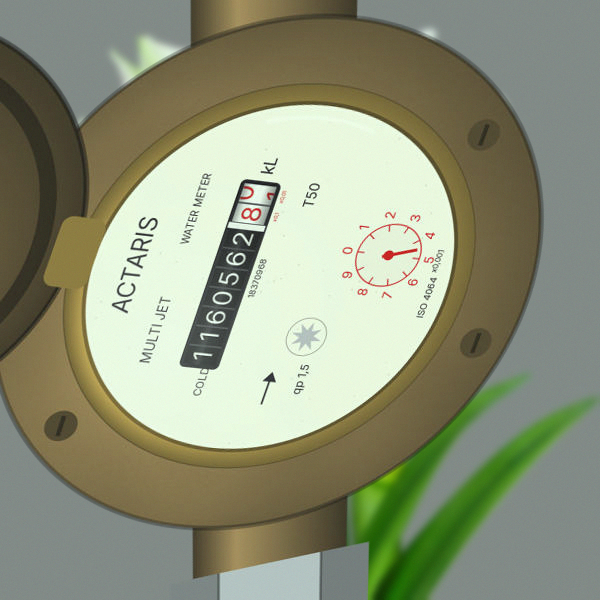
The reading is 1160562.804 kL
